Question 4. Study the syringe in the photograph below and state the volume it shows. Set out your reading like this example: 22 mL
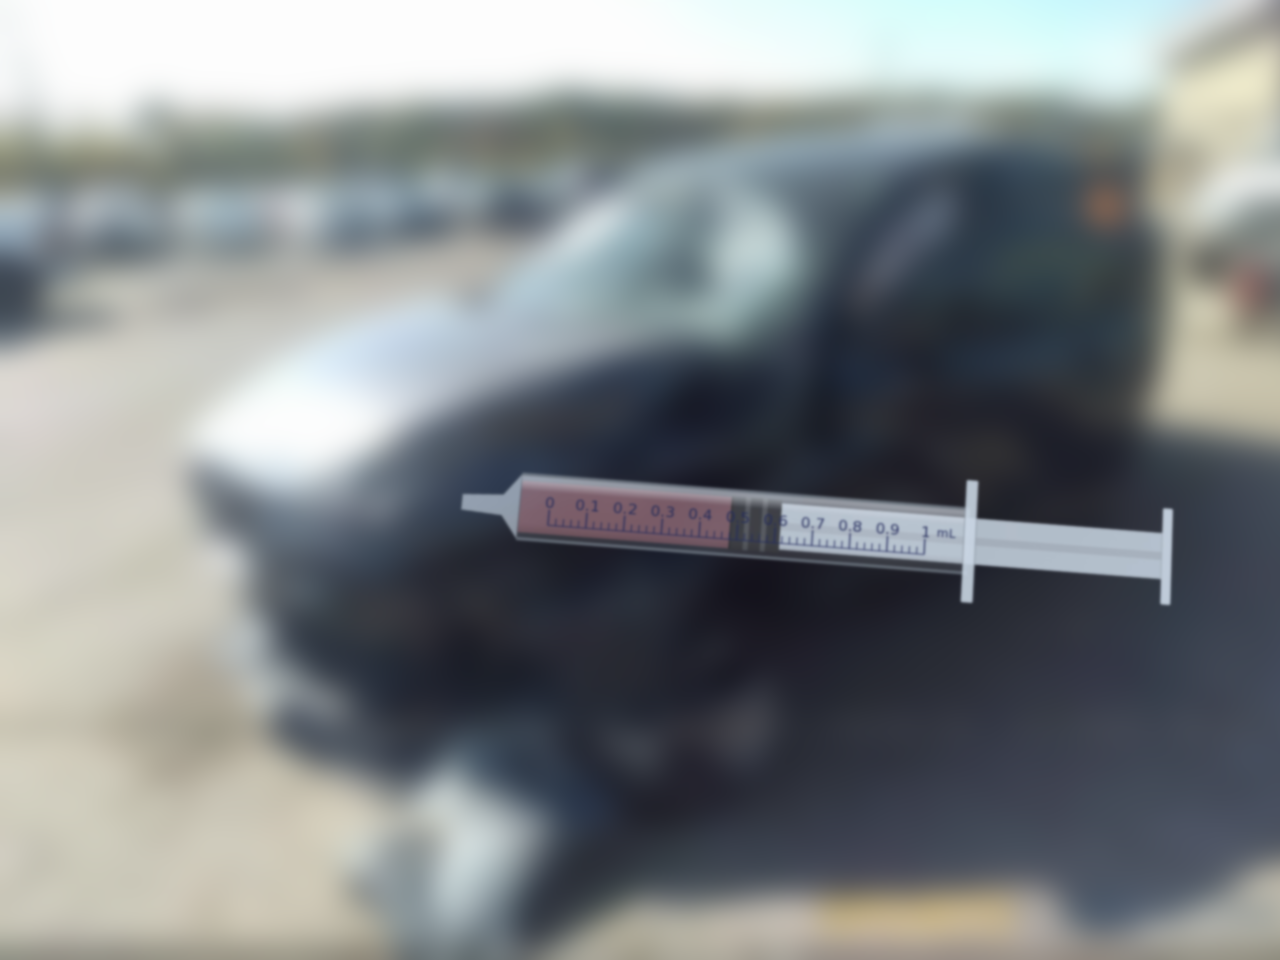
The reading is 0.48 mL
